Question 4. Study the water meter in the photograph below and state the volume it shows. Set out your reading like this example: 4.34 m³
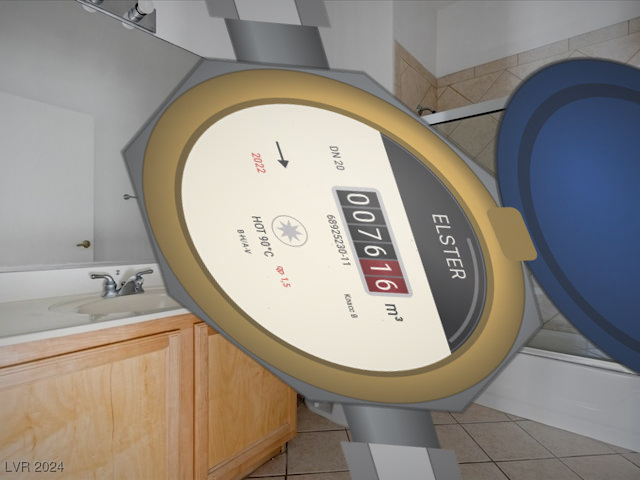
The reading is 76.16 m³
